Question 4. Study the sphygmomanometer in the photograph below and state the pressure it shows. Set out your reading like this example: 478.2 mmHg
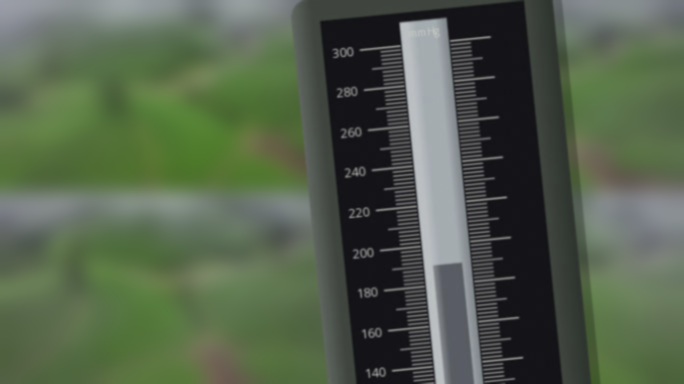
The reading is 190 mmHg
